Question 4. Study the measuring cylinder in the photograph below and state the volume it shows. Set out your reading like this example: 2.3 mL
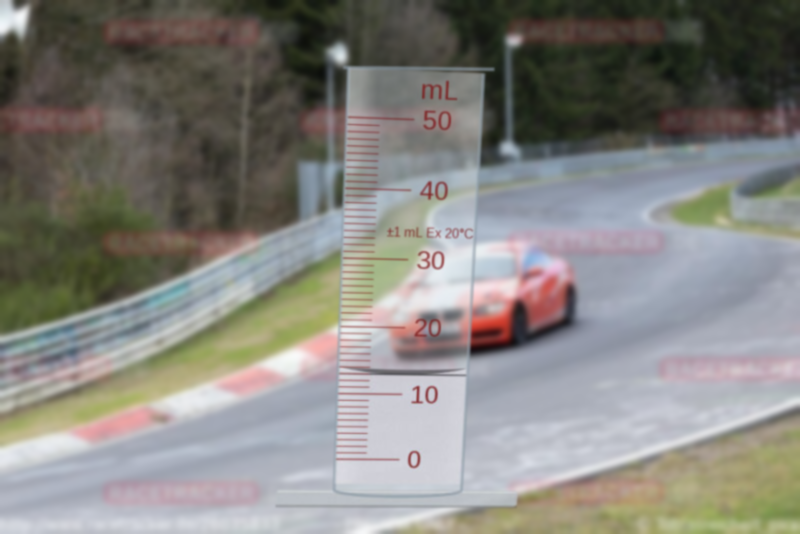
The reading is 13 mL
